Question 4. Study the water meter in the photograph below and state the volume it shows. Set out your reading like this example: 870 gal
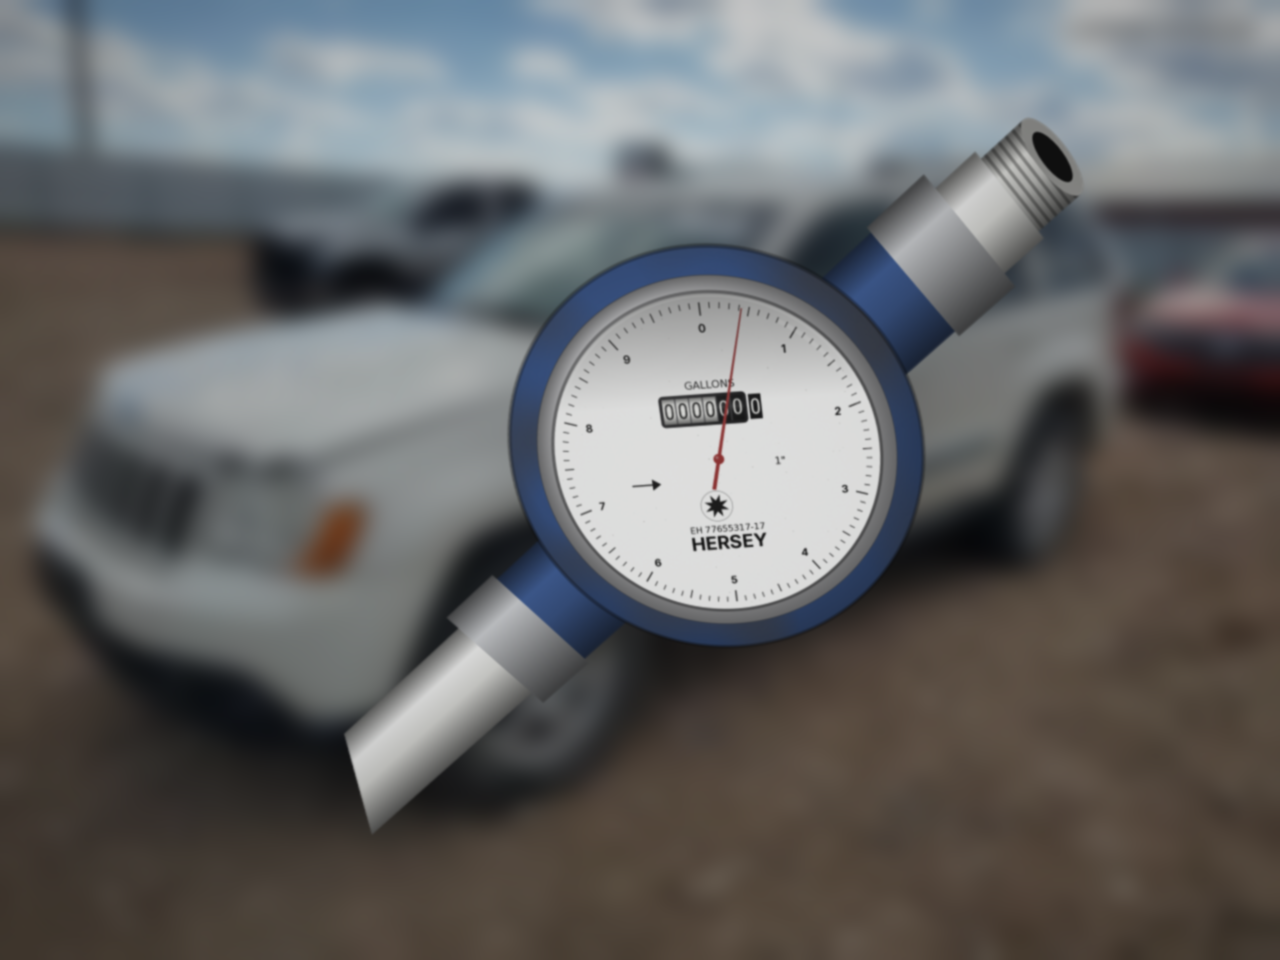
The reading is 0.4 gal
